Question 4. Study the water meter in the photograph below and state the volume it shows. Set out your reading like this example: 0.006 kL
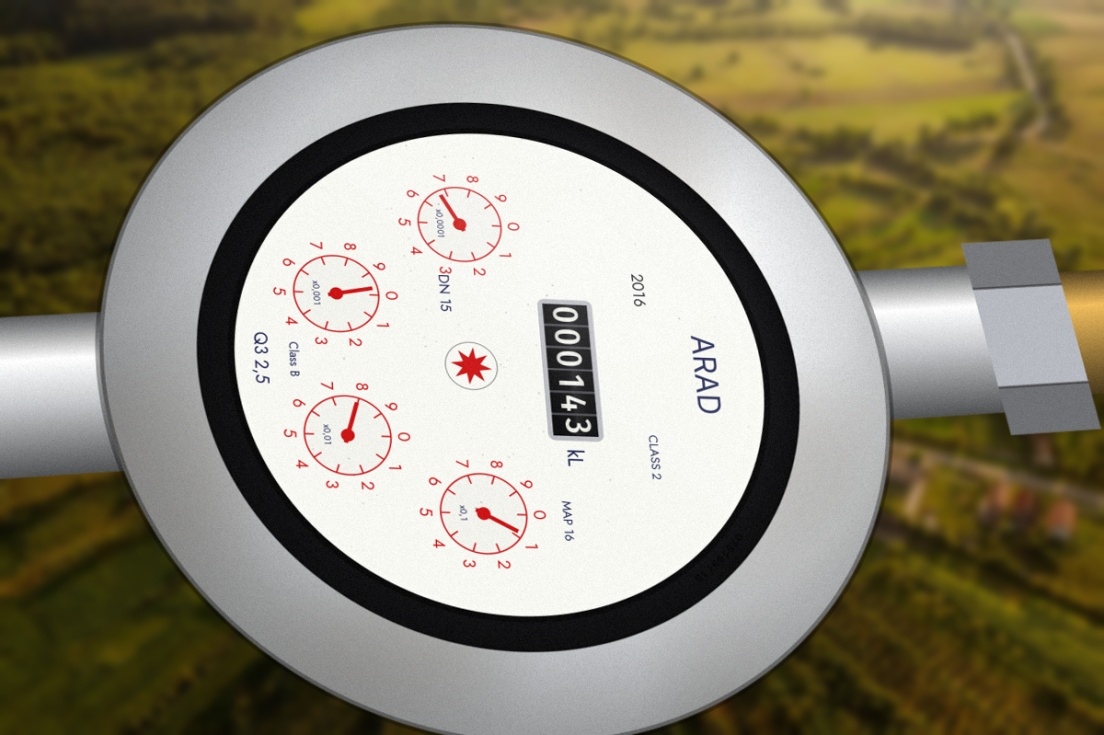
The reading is 143.0796 kL
